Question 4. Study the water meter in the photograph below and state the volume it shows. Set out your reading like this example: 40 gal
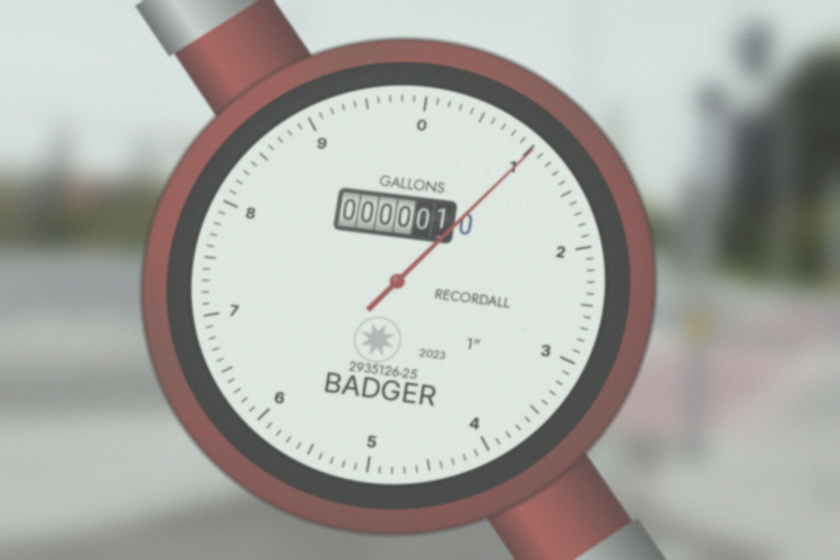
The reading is 11.0 gal
